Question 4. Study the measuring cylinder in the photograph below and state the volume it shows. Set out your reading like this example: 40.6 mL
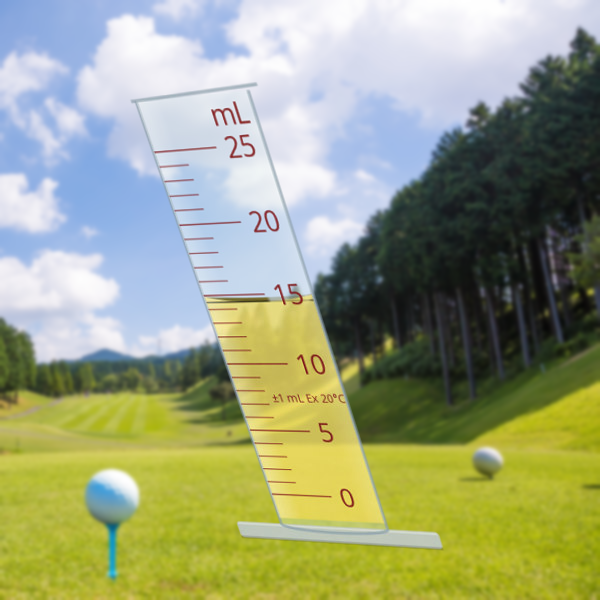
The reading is 14.5 mL
